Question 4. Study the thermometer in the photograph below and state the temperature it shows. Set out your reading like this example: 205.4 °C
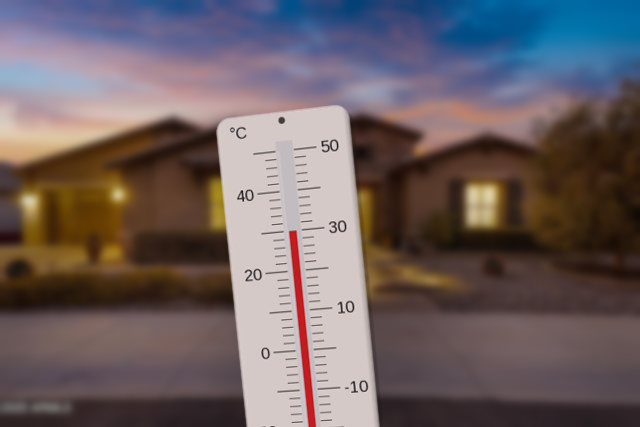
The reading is 30 °C
